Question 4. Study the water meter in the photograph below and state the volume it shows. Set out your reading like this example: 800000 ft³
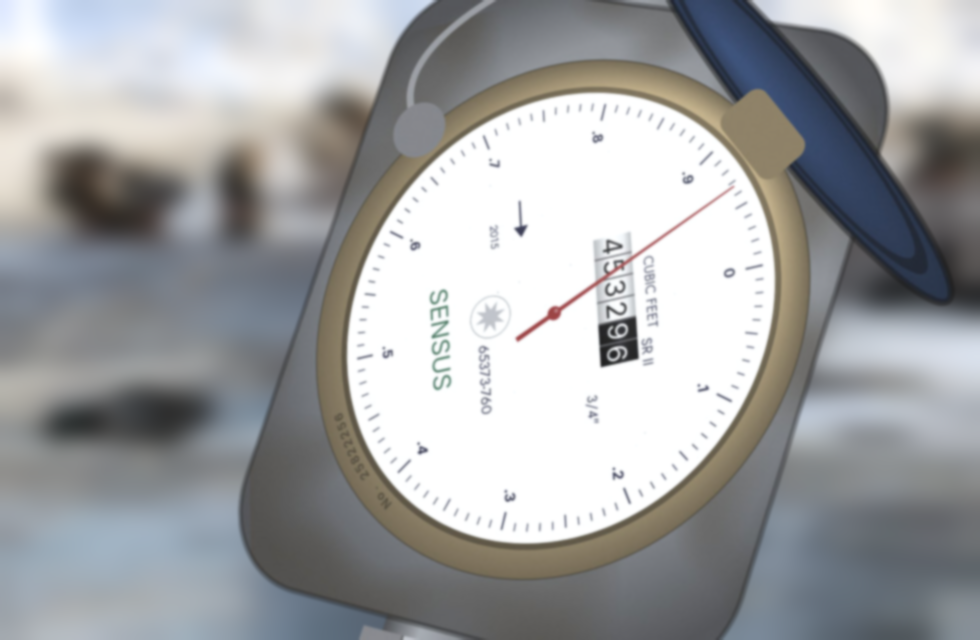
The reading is 453295.93 ft³
